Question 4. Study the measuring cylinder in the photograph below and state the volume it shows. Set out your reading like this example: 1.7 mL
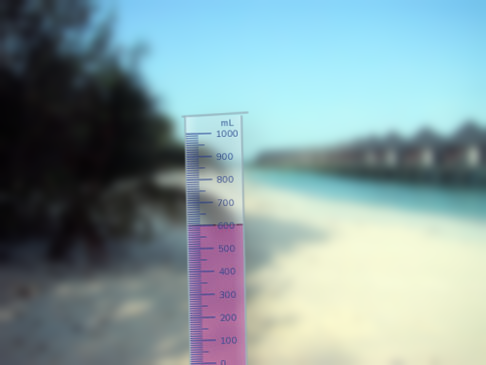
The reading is 600 mL
